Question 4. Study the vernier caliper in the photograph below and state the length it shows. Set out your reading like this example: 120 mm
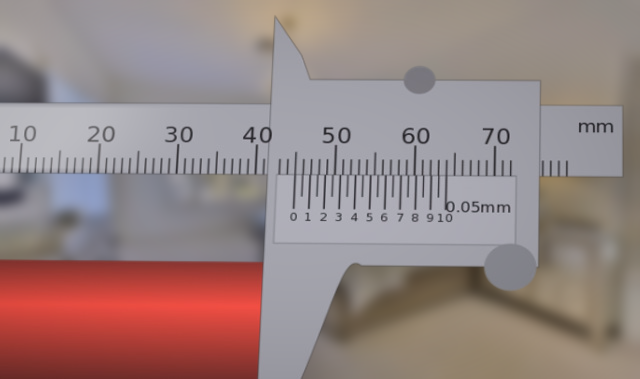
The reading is 45.0 mm
